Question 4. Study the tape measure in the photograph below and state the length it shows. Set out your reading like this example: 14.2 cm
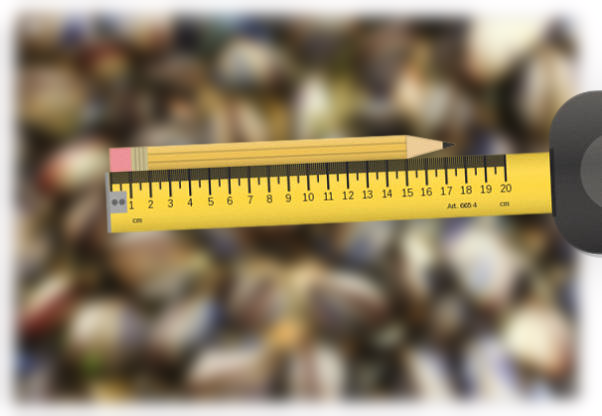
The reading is 17.5 cm
